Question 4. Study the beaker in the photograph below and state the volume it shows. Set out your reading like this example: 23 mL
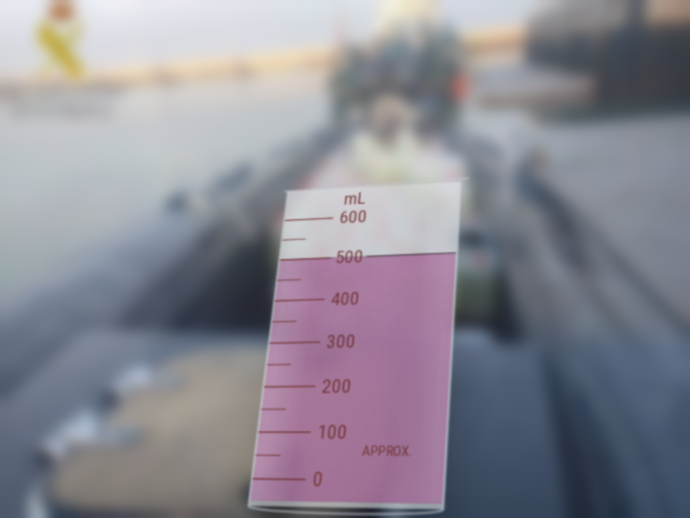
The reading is 500 mL
